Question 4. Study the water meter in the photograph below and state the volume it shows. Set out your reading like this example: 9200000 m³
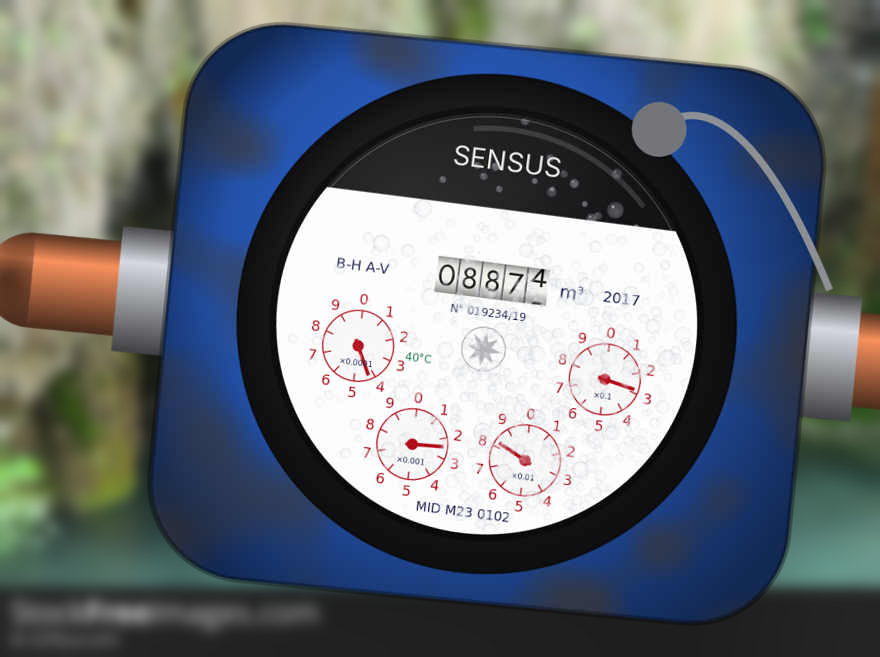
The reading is 8874.2824 m³
